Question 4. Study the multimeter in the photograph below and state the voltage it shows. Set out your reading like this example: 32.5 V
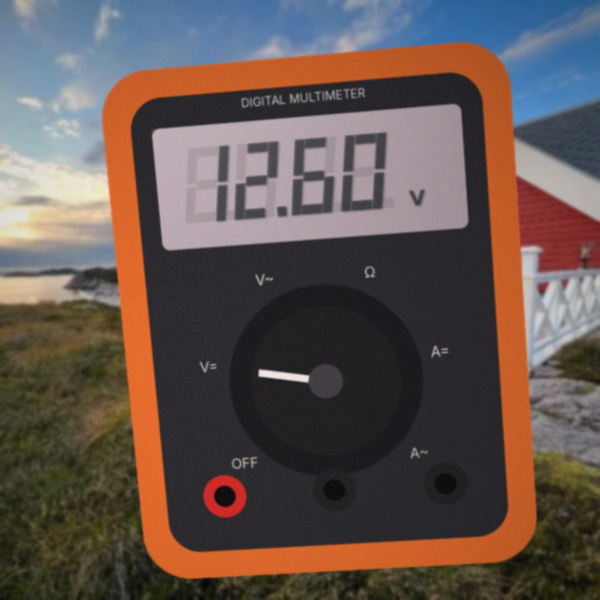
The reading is 12.60 V
